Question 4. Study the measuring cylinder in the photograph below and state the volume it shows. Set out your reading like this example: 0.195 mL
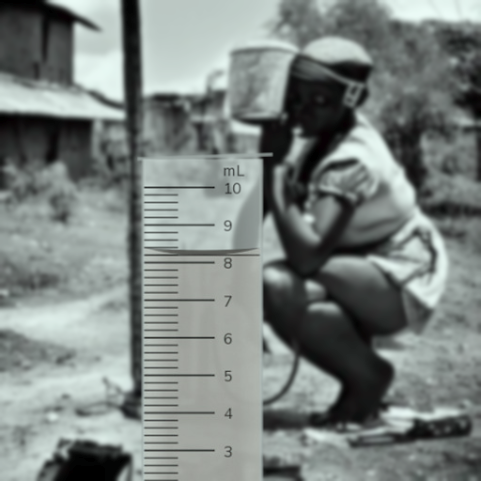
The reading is 8.2 mL
